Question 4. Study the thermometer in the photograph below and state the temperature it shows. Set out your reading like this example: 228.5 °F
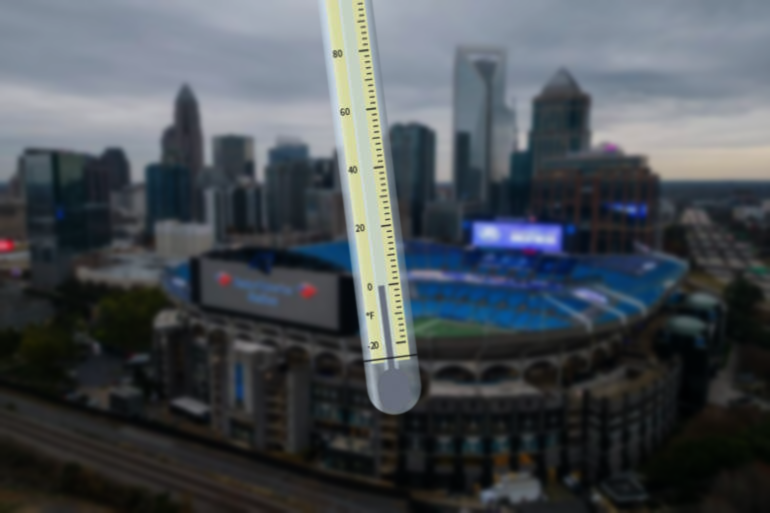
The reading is 0 °F
